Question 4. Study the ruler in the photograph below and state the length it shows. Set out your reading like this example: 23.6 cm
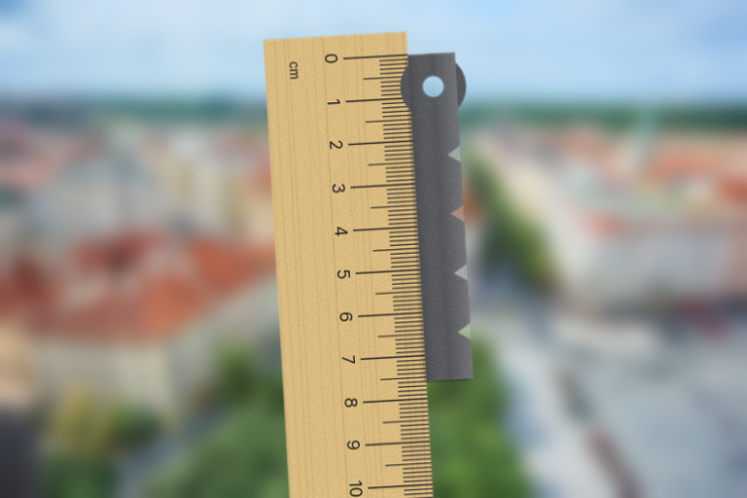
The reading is 7.6 cm
